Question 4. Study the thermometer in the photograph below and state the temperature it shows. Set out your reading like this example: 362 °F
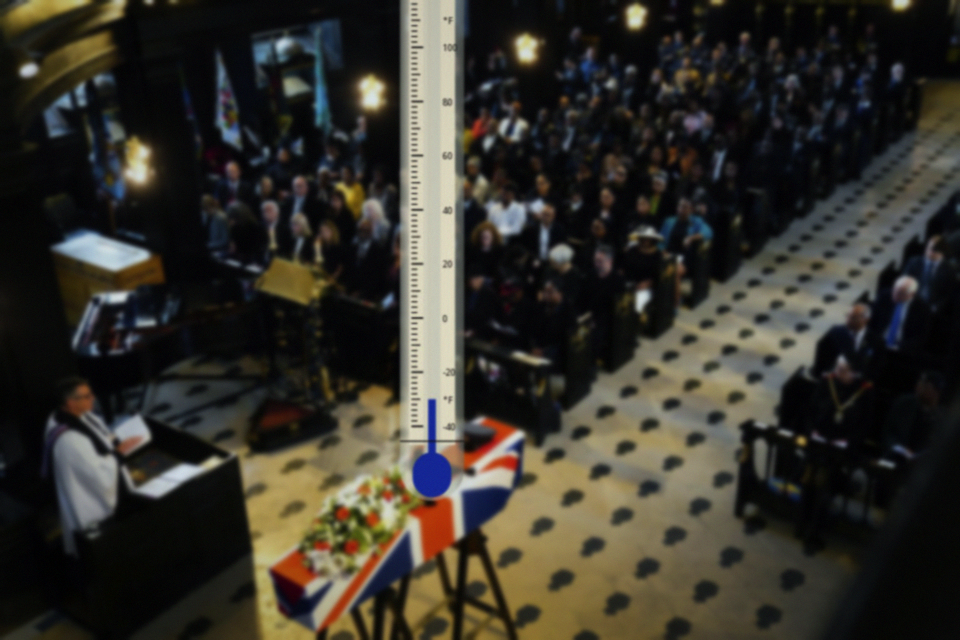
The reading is -30 °F
